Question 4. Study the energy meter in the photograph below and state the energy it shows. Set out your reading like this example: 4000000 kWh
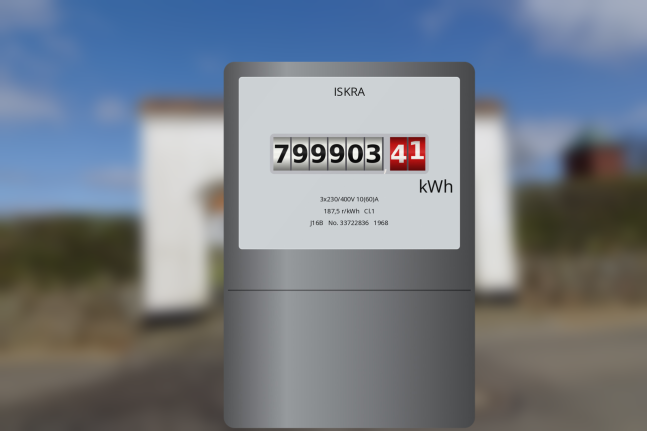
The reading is 799903.41 kWh
